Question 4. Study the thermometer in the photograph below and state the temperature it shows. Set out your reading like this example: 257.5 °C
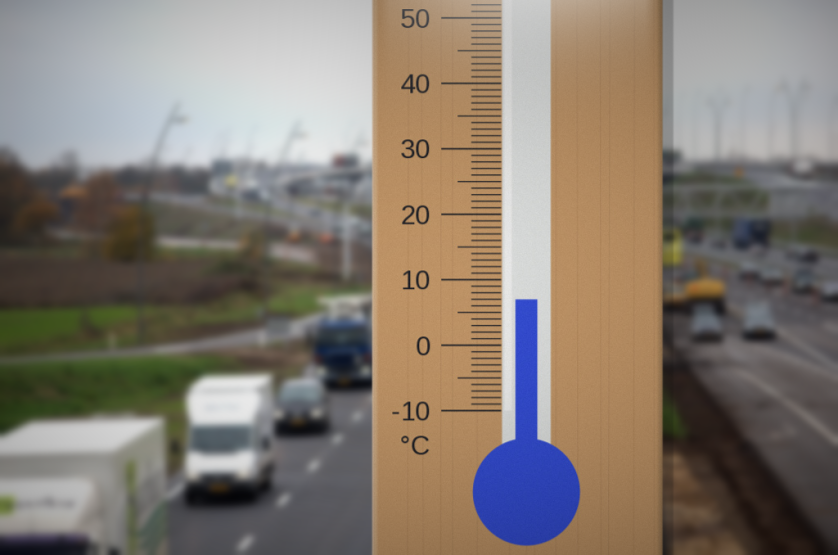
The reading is 7 °C
